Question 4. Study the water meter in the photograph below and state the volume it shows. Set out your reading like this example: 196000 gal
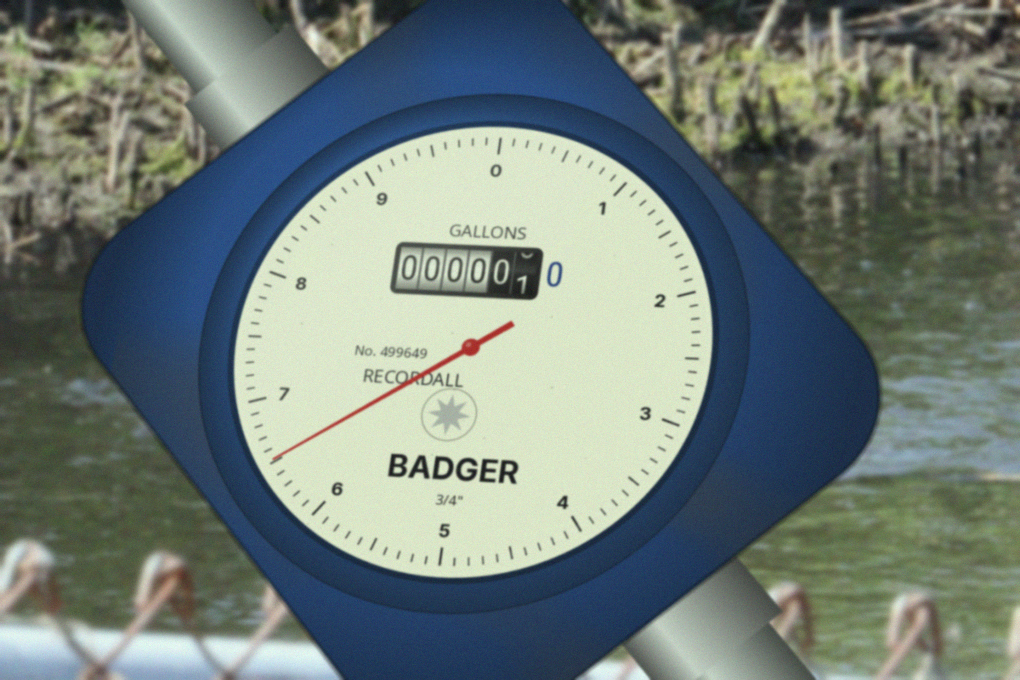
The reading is 6.5 gal
